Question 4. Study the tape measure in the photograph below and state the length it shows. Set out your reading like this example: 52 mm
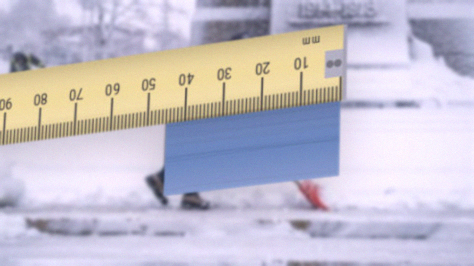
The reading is 45 mm
